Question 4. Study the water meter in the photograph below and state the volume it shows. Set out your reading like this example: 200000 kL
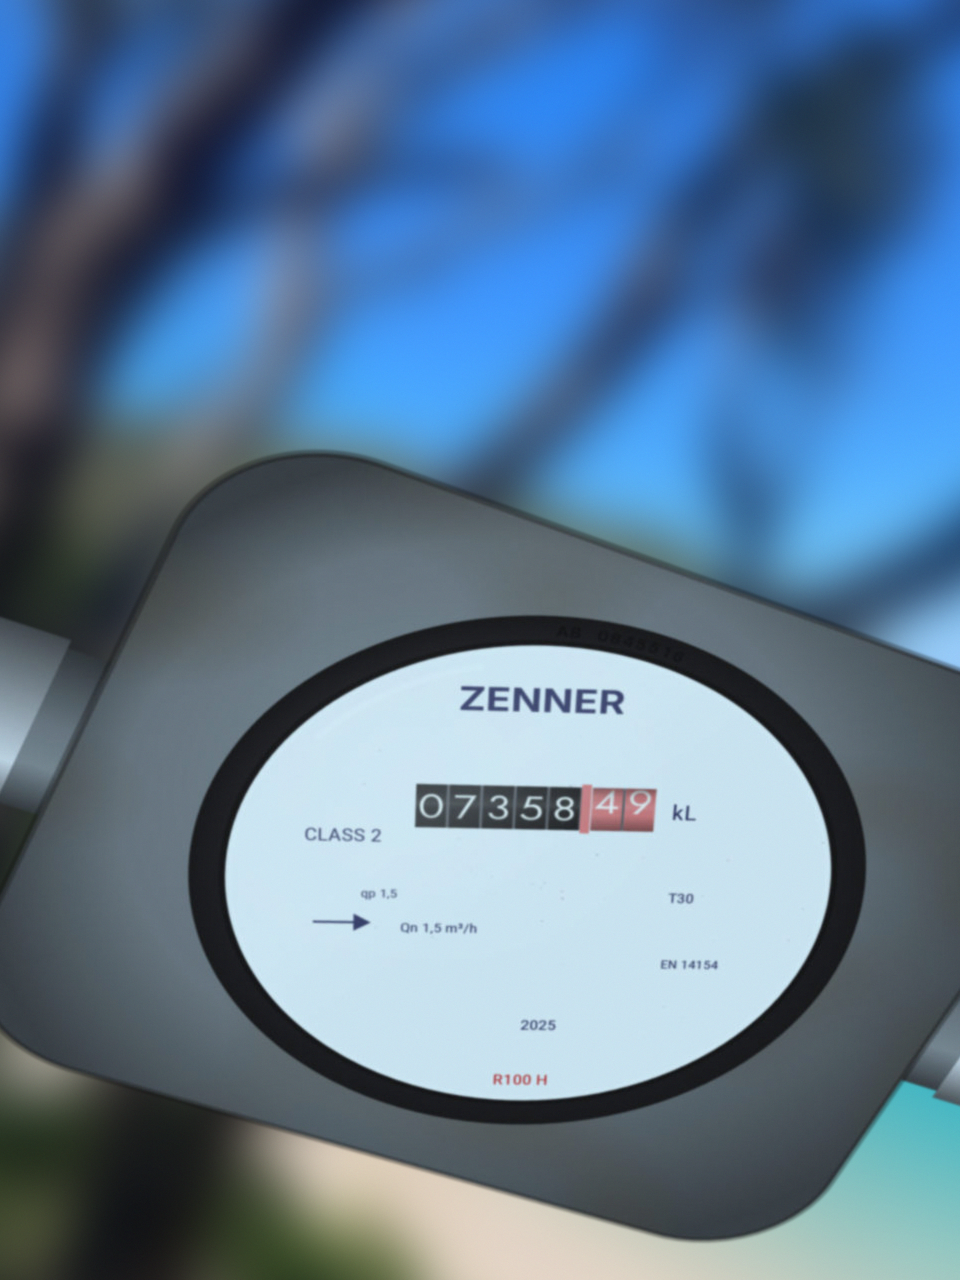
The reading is 7358.49 kL
